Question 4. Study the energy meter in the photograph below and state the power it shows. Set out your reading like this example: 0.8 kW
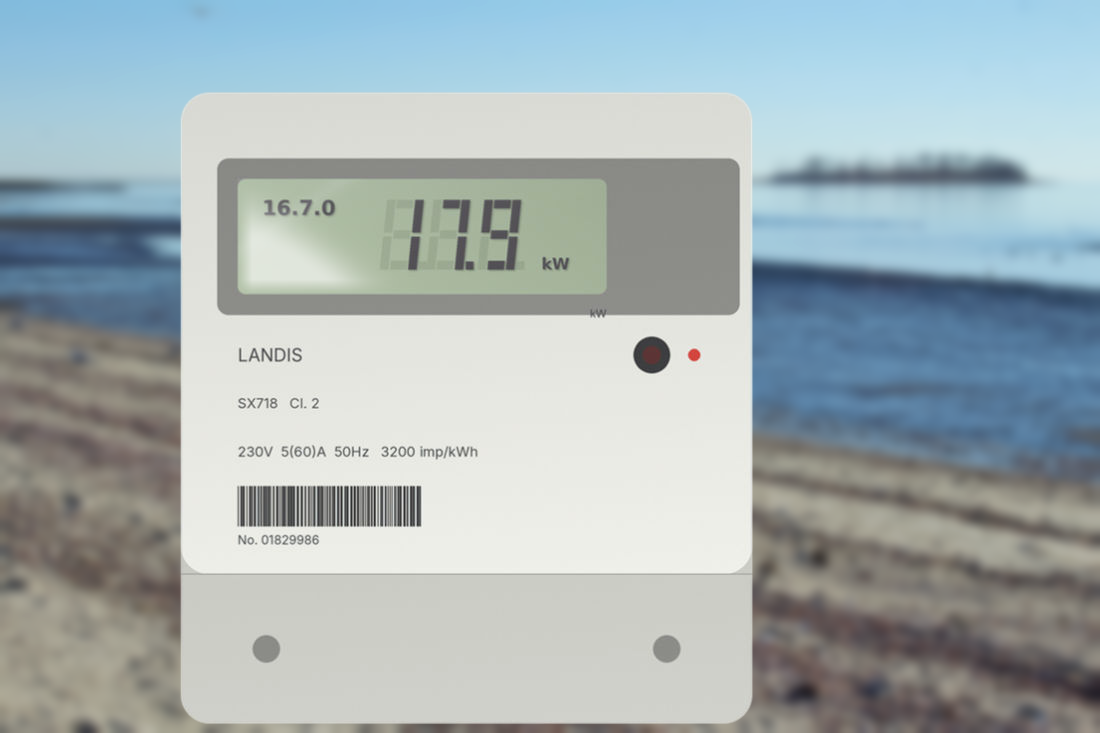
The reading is 17.9 kW
